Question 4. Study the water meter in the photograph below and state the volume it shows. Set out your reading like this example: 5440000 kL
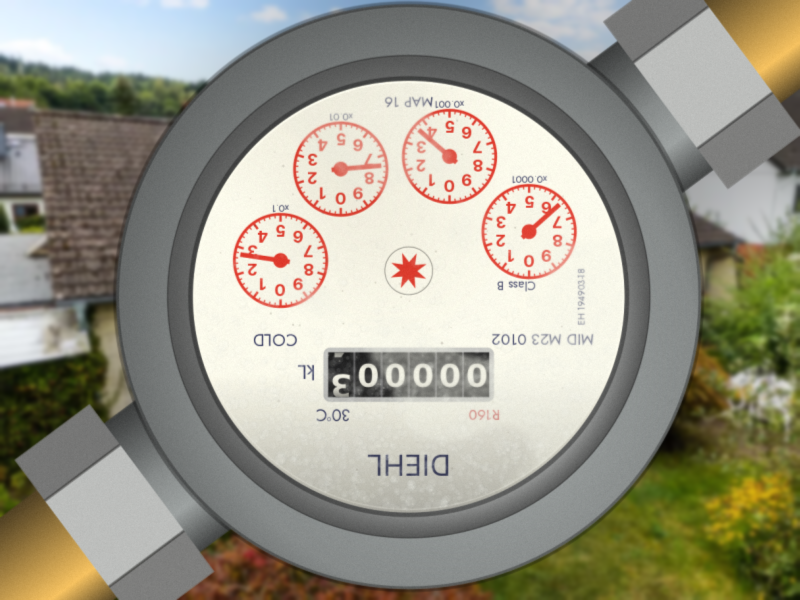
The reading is 3.2736 kL
